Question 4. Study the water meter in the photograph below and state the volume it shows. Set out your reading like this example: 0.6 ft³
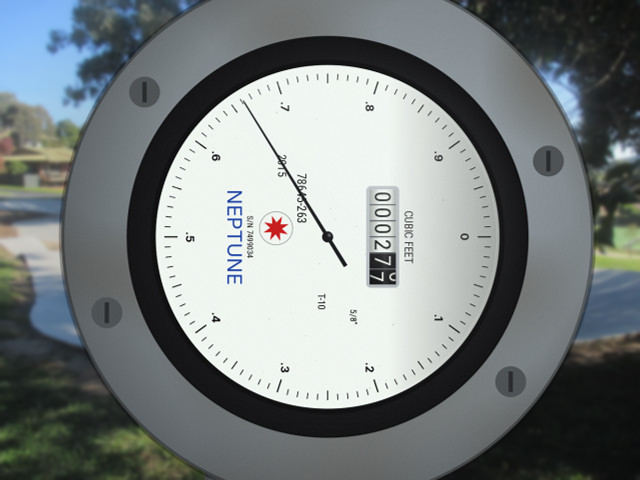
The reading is 276.66 ft³
